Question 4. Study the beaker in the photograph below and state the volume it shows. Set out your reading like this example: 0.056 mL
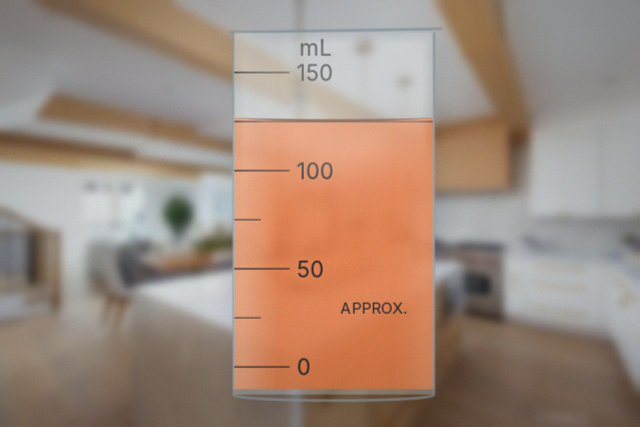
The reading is 125 mL
